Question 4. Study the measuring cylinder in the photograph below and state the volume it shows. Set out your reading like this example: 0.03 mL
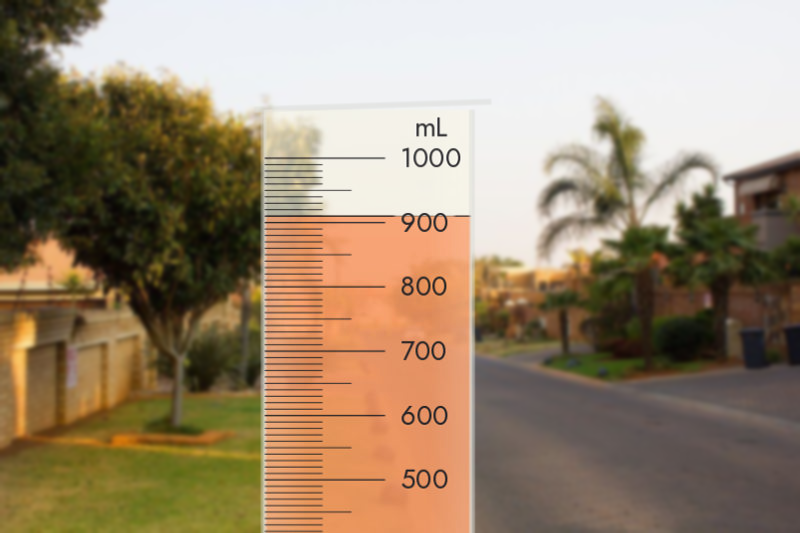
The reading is 910 mL
